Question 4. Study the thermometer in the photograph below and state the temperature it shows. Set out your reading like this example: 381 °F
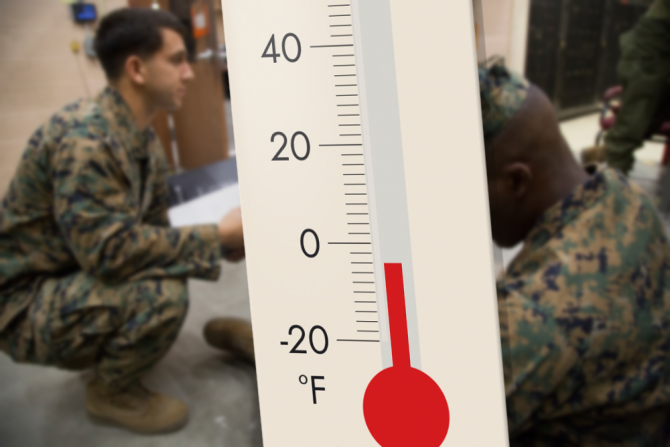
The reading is -4 °F
